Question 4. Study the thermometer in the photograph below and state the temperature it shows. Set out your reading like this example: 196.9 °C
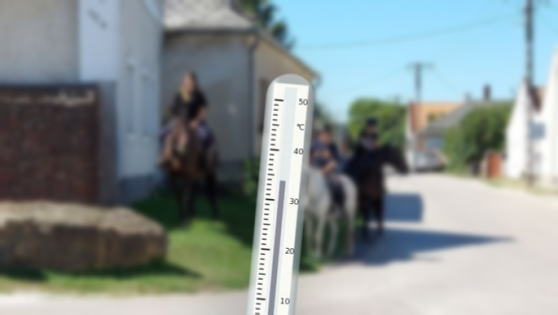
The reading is 34 °C
